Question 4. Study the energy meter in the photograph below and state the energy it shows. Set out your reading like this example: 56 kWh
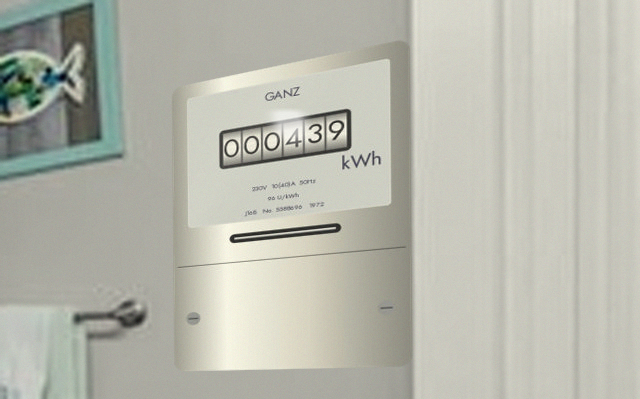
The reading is 439 kWh
